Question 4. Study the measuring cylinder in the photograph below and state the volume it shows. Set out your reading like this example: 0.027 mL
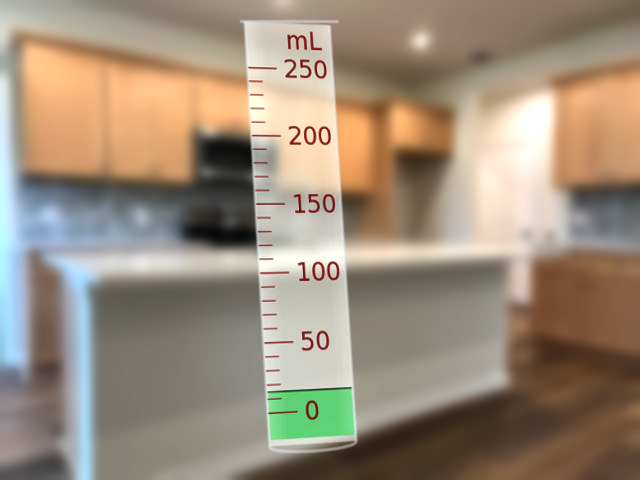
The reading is 15 mL
